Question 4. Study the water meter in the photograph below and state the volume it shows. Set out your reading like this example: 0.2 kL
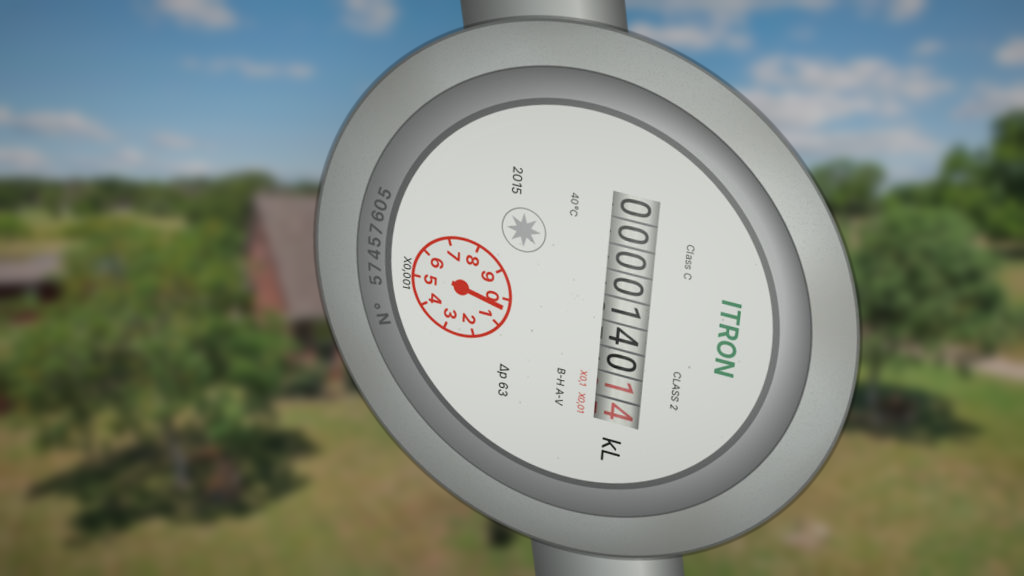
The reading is 140.140 kL
